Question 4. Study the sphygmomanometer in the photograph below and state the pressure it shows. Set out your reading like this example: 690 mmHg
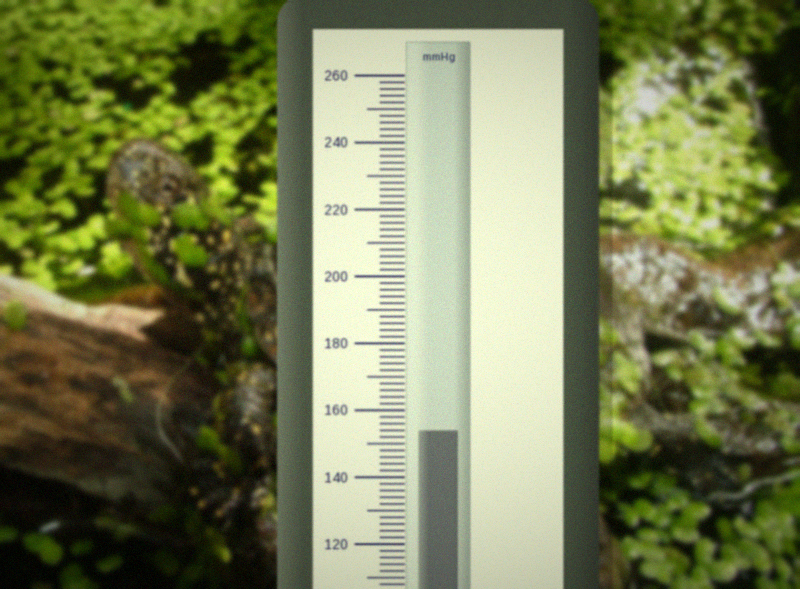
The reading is 154 mmHg
